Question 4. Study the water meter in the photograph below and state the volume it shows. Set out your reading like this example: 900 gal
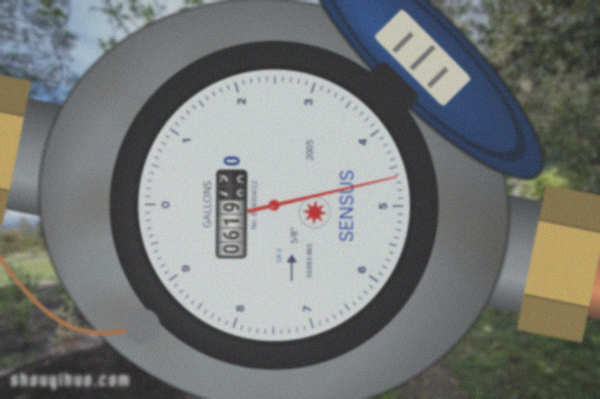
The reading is 619794.6 gal
